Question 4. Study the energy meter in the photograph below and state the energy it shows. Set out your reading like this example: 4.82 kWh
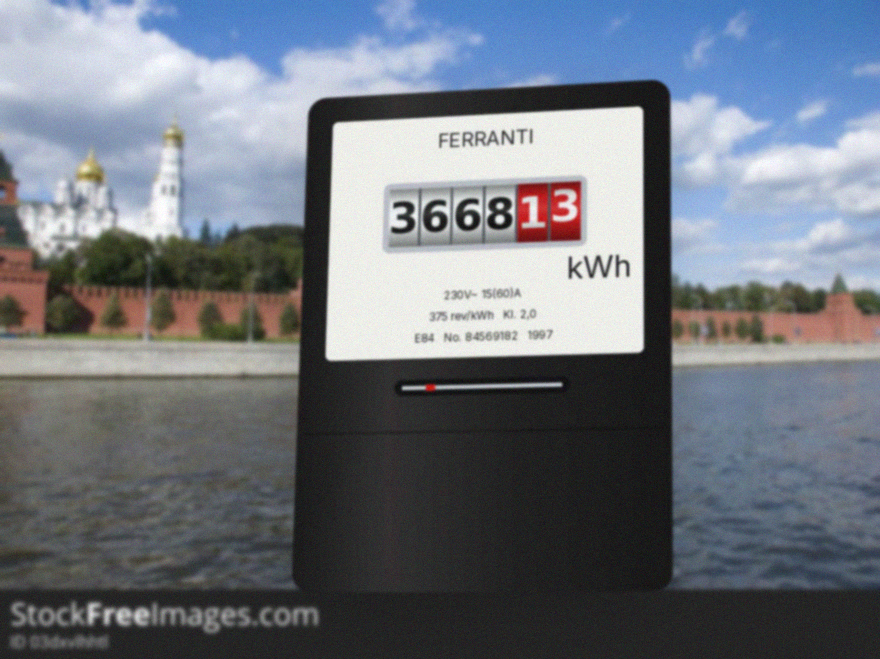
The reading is 3668.13 kWh
